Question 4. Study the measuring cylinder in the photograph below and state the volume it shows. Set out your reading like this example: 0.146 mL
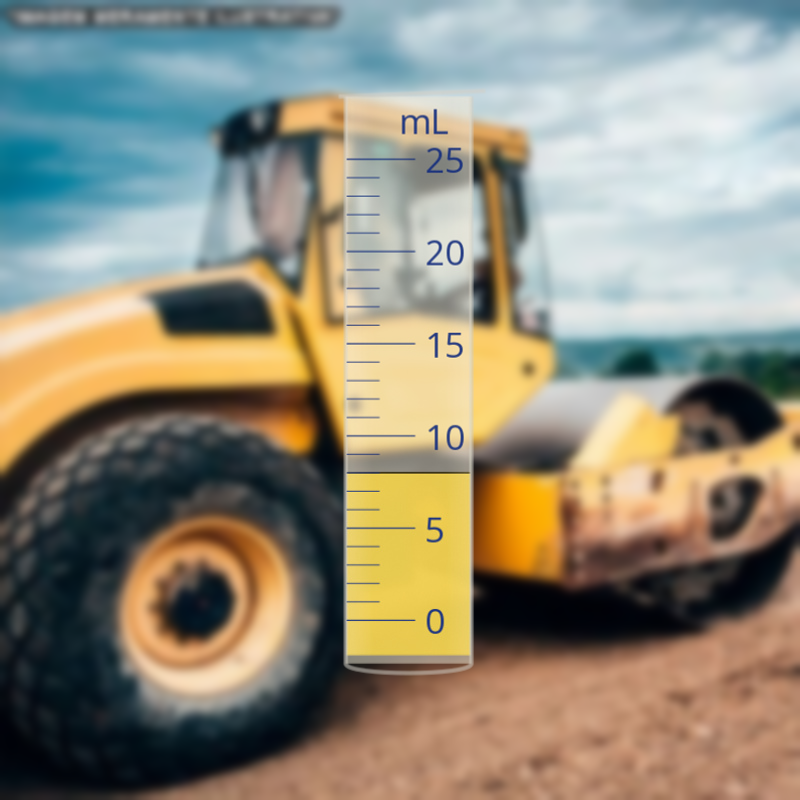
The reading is 8 mL
